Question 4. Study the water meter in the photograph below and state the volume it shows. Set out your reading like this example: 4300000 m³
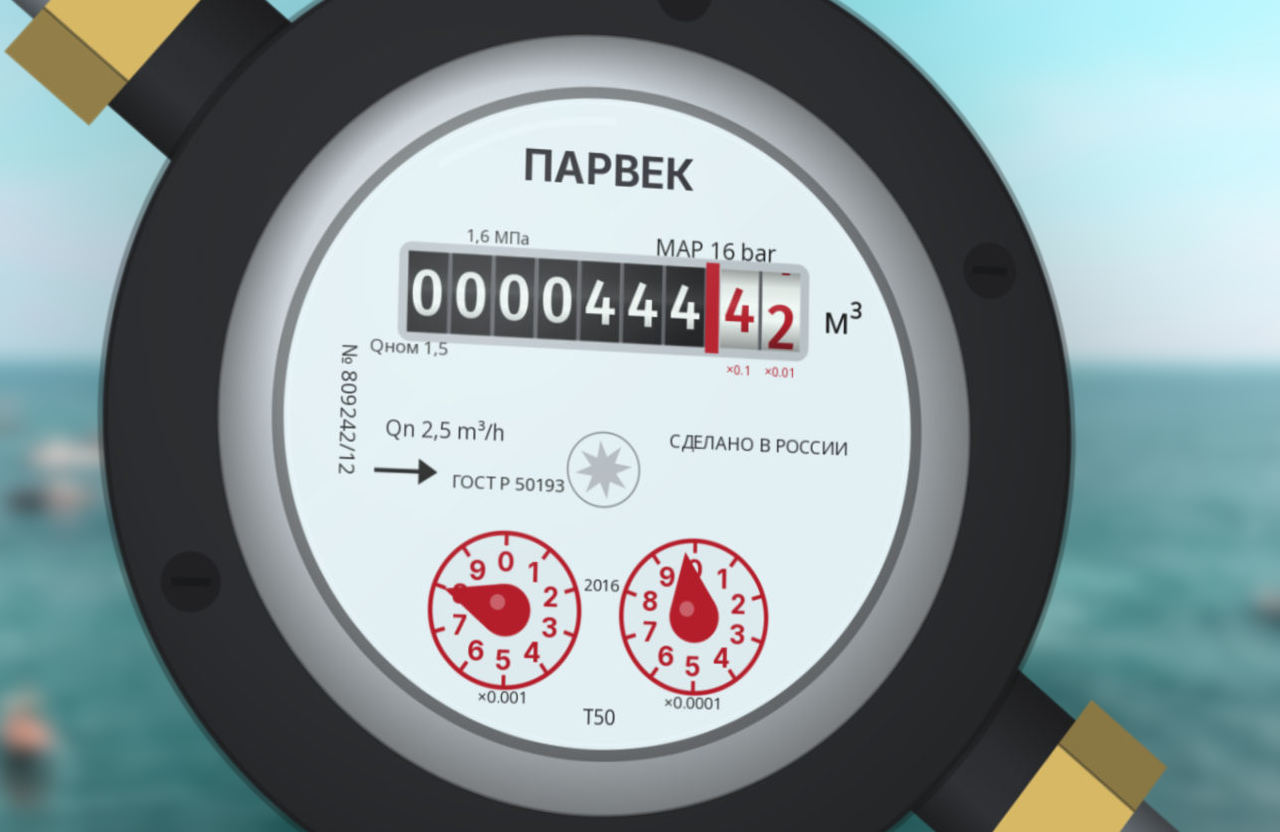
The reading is 444.4179 m³
